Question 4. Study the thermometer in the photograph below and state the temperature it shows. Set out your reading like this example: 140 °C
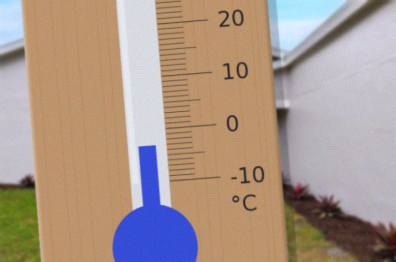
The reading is -3 °C
